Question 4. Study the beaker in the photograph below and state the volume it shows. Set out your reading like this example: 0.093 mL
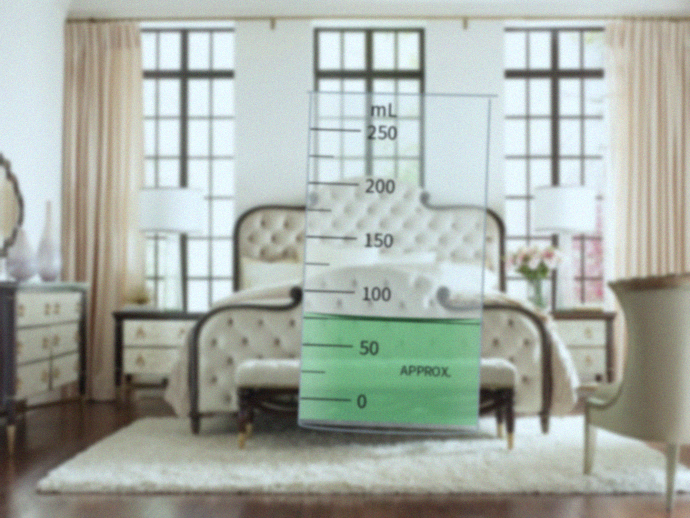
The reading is 75 mL
